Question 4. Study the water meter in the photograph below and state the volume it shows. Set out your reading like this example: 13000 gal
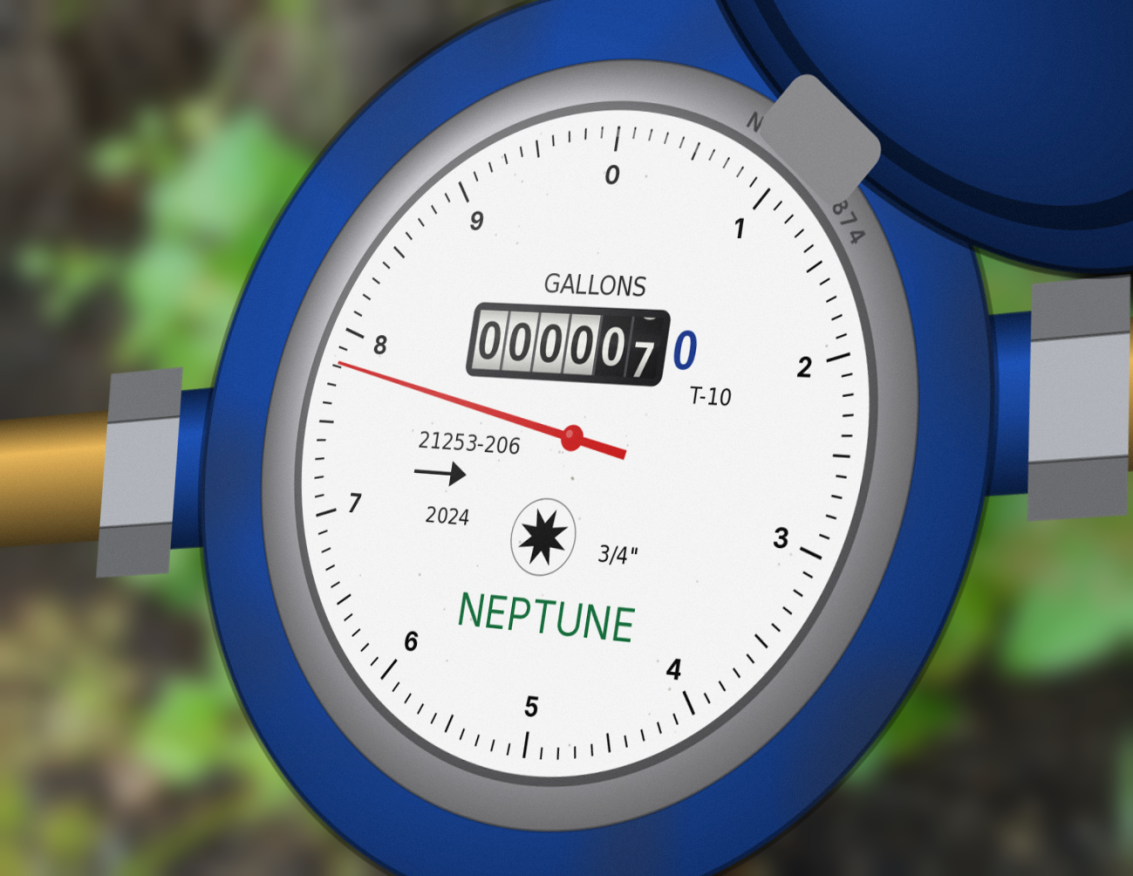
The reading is 67.8 gal
